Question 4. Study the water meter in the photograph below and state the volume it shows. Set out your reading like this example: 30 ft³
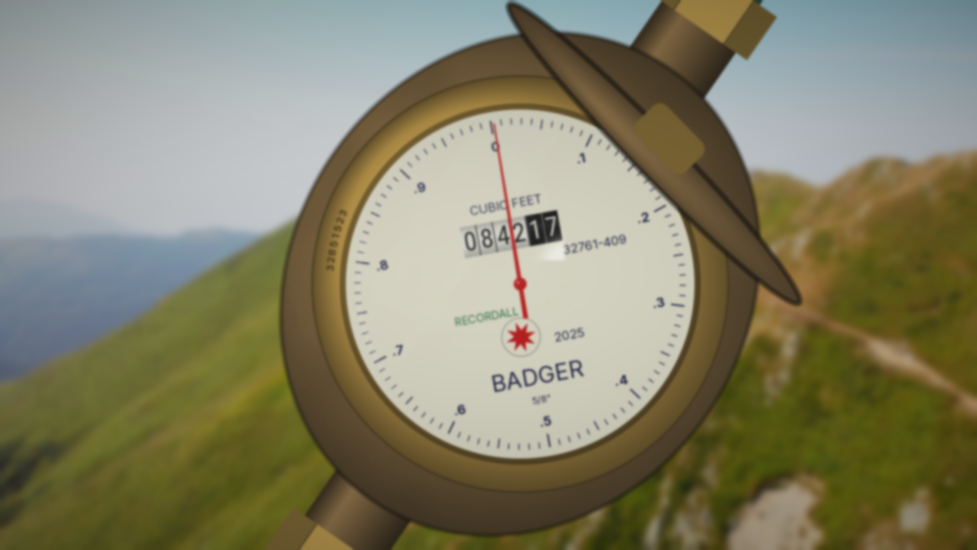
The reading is 84217.00 ft³
